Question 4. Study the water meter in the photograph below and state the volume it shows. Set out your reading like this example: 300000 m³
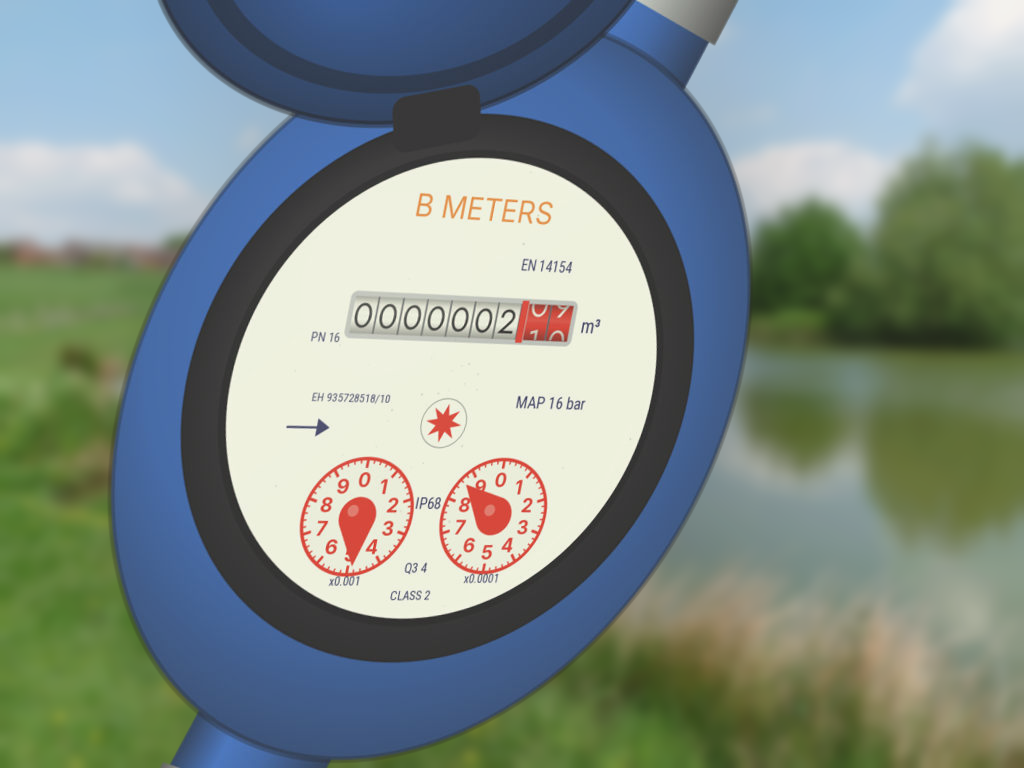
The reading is 2.0948 m³
